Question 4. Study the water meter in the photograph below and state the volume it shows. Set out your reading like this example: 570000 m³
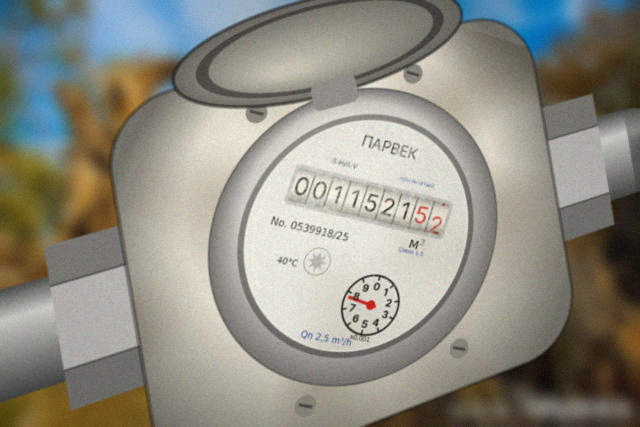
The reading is 11521.517 m³
